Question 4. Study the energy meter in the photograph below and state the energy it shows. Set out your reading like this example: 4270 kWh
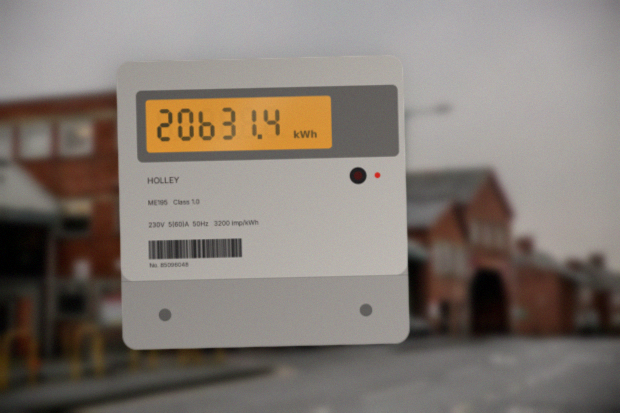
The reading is 20631.4 kWh
